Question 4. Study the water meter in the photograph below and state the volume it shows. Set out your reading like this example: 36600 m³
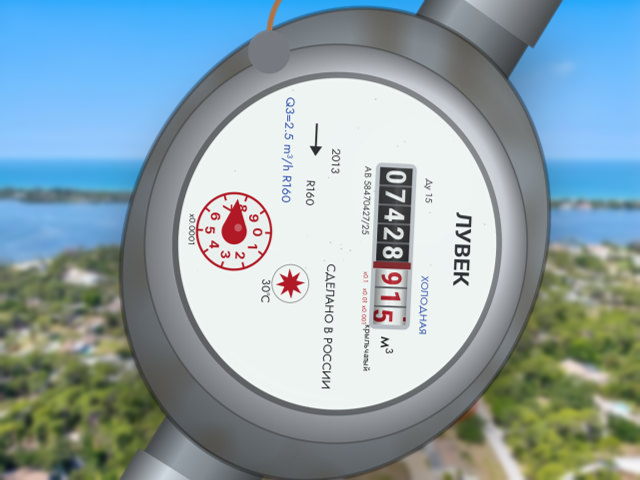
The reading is 7428.9147 m³
